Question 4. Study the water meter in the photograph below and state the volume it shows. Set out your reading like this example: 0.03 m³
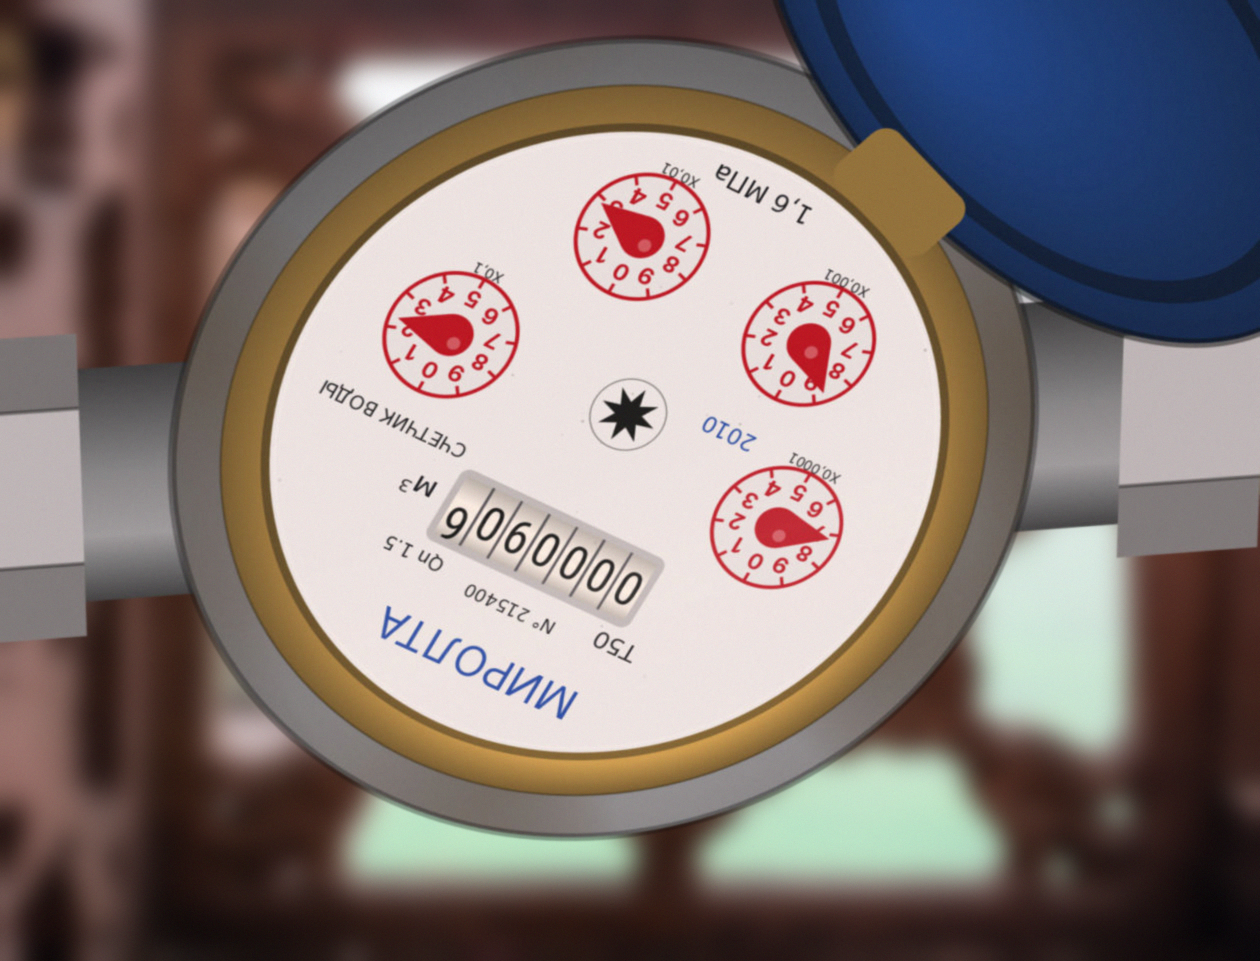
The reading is 906.2287 m³
